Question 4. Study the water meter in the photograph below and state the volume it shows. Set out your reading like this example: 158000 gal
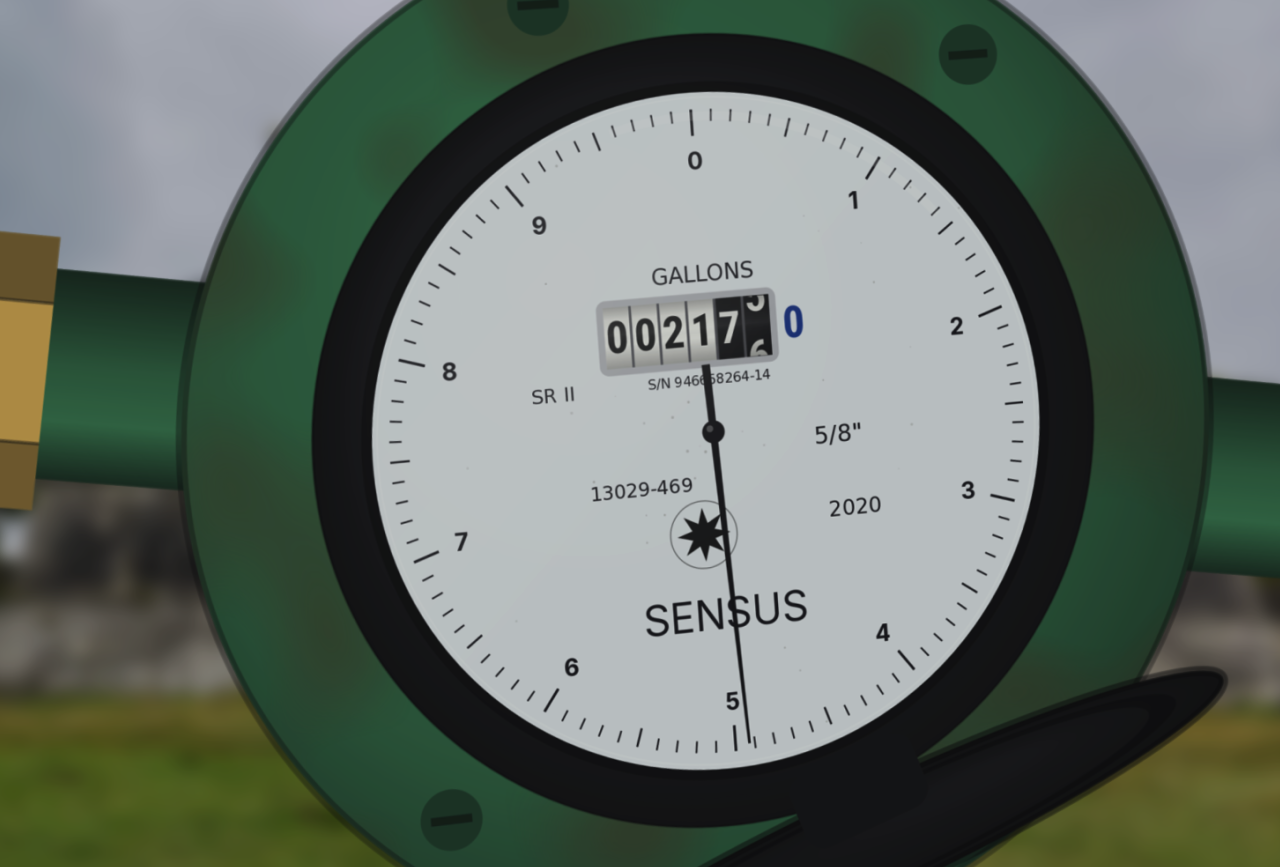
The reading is 21754.9 gal
